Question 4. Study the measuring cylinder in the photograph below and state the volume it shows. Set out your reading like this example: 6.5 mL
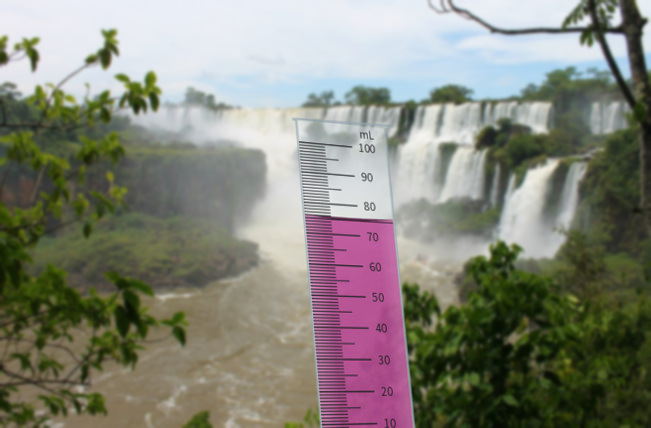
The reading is 75 mL
